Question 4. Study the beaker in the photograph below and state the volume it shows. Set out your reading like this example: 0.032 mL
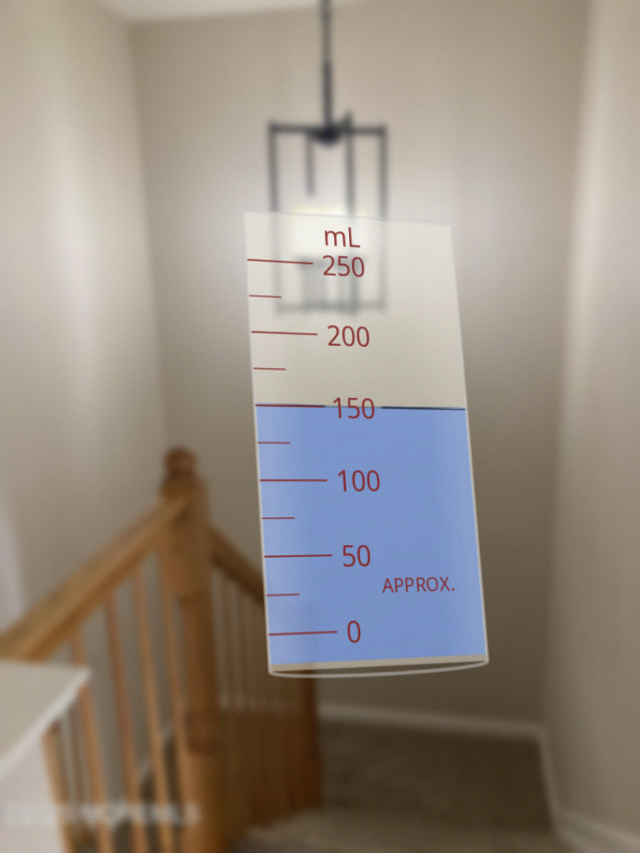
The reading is 150 mL
